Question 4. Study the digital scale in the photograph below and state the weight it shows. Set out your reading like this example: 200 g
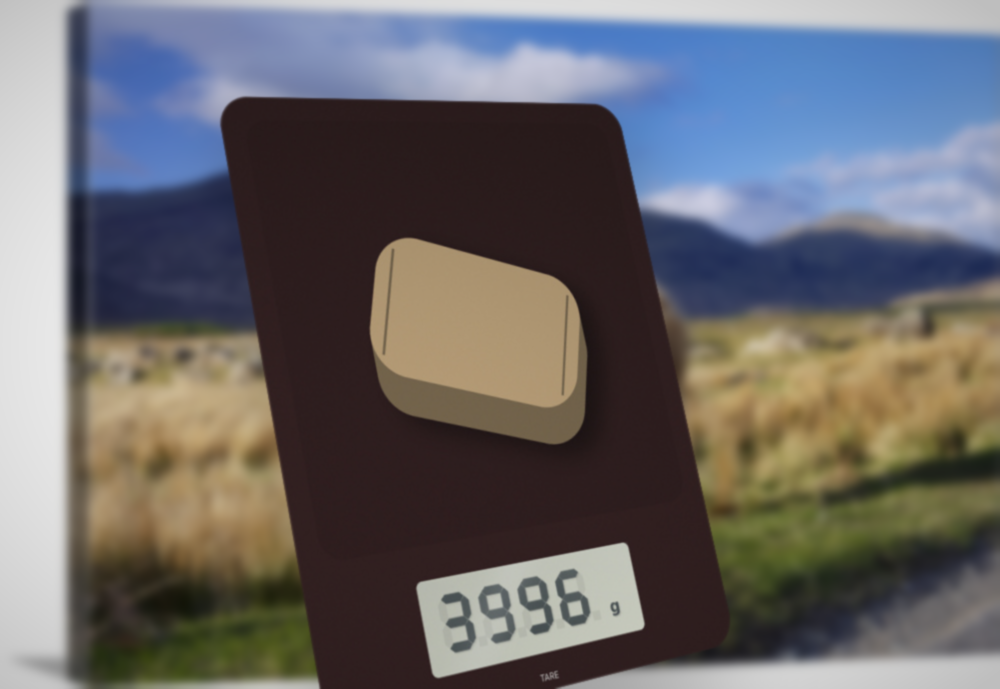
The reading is 3996 g
